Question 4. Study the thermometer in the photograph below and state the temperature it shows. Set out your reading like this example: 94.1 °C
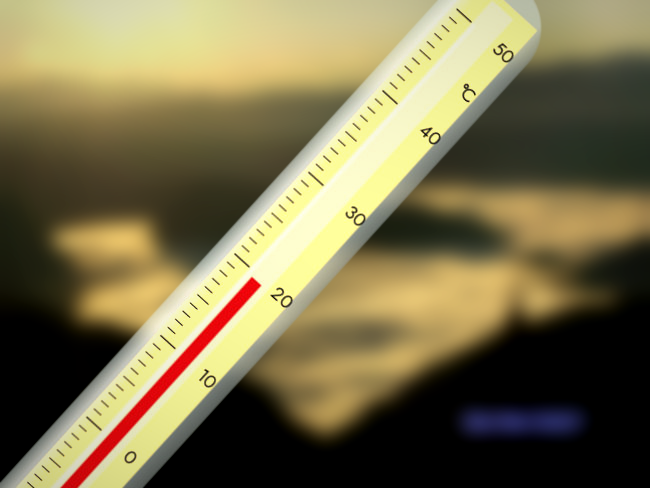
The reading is 19.5 °C
